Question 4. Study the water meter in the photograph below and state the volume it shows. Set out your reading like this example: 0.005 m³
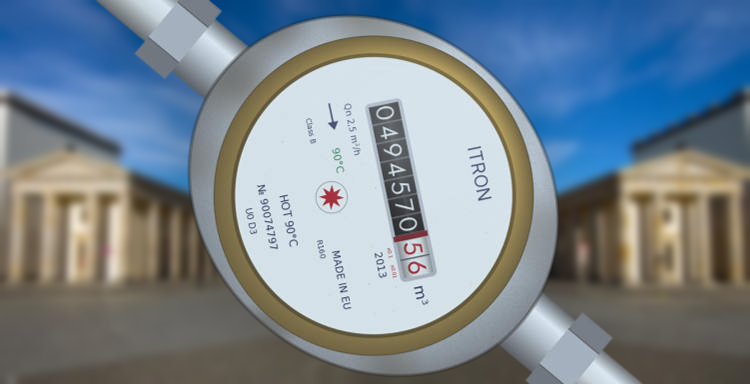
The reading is 494570.56 m³
